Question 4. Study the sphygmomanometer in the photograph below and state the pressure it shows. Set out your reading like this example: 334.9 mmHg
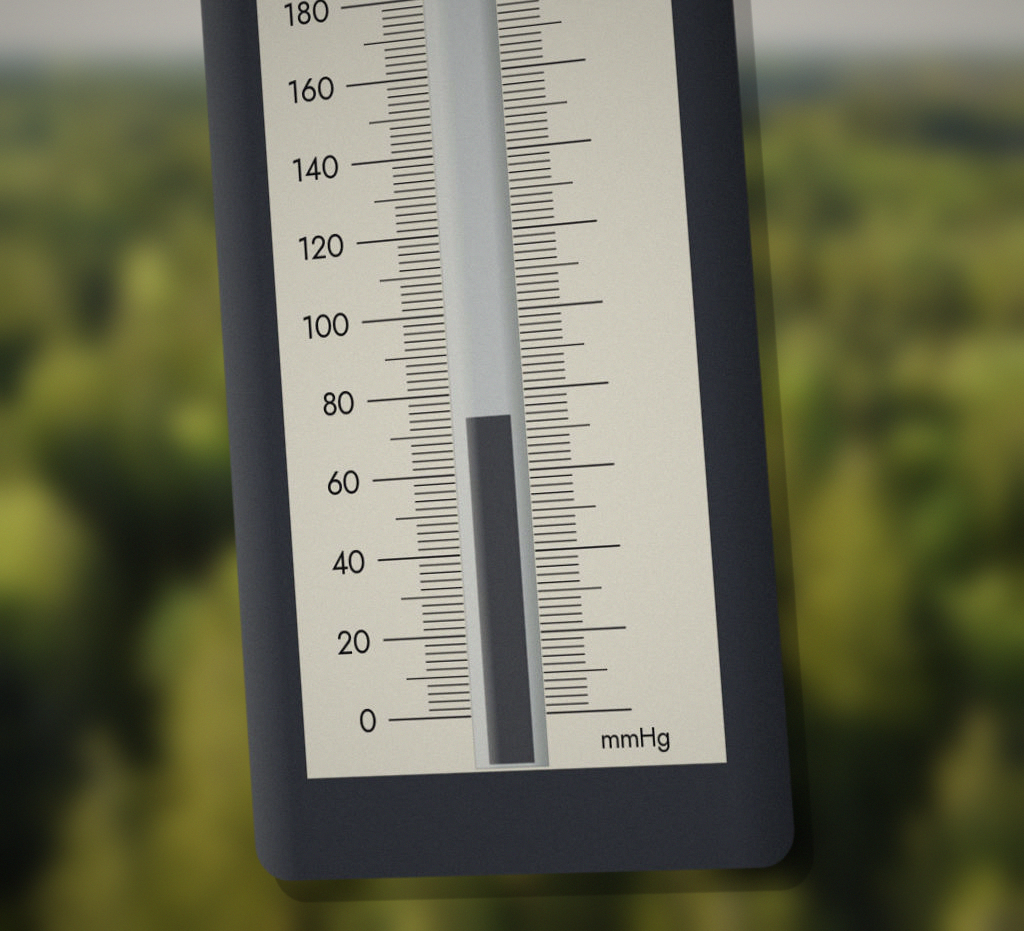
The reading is 74 mmHg
